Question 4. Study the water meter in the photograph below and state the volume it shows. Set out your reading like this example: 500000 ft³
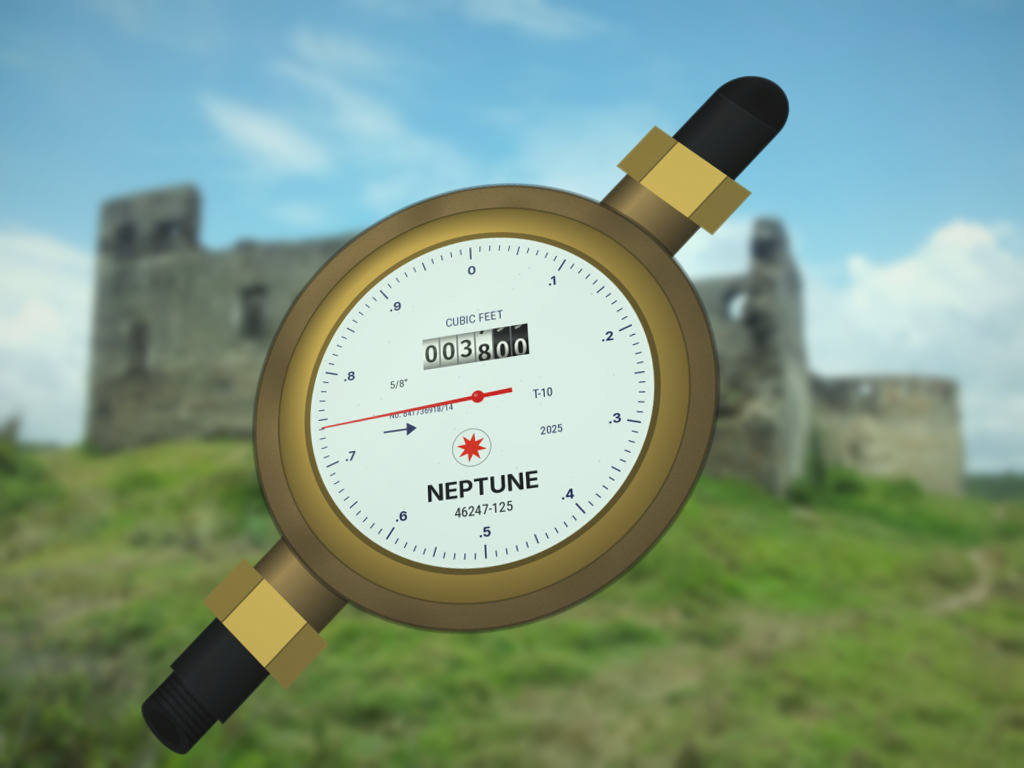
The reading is 3799.74 ft³
